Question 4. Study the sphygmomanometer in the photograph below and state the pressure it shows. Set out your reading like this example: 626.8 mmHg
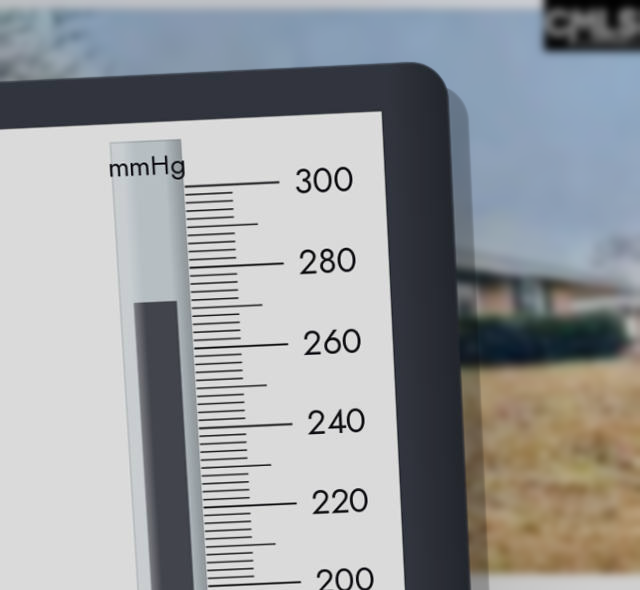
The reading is 272 mmHg
